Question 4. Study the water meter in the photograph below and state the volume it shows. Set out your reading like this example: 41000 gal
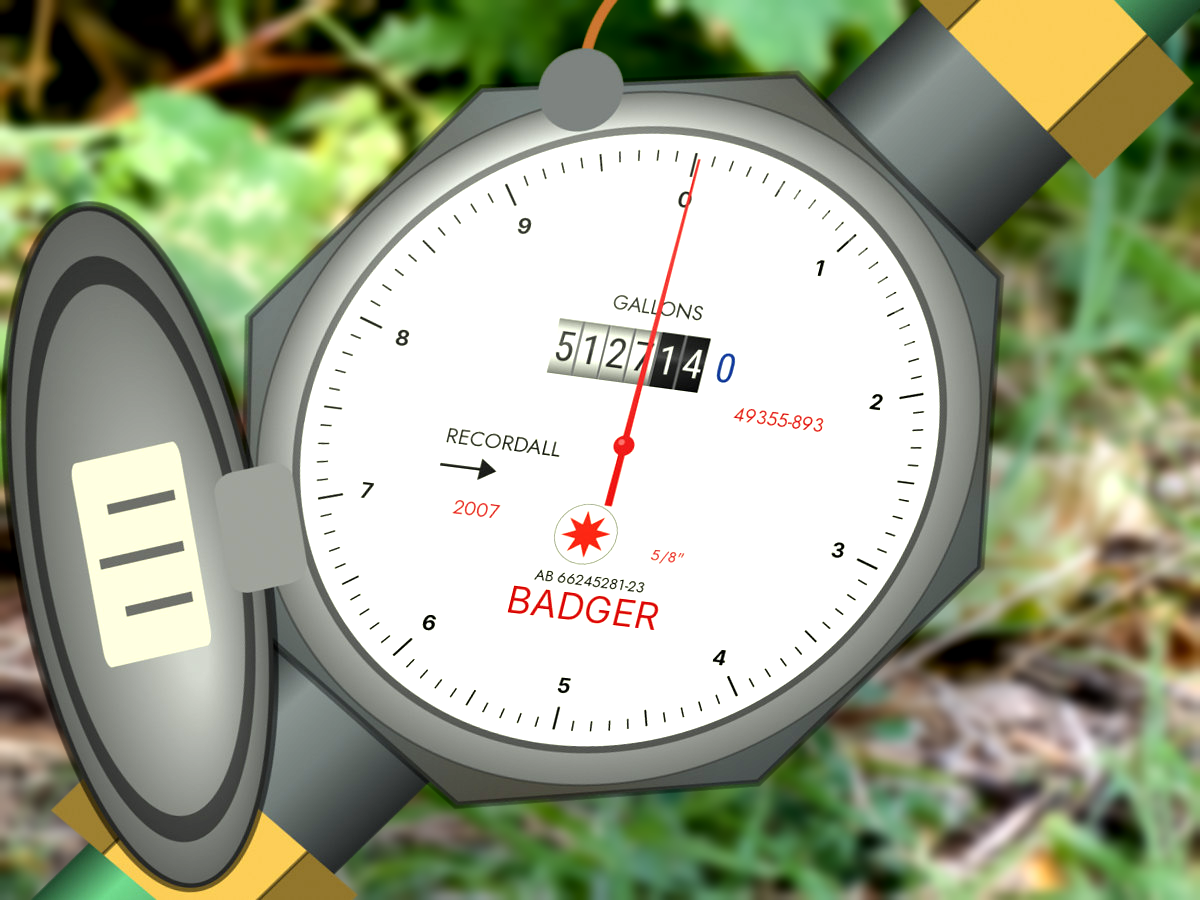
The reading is 5127140.0 gal
